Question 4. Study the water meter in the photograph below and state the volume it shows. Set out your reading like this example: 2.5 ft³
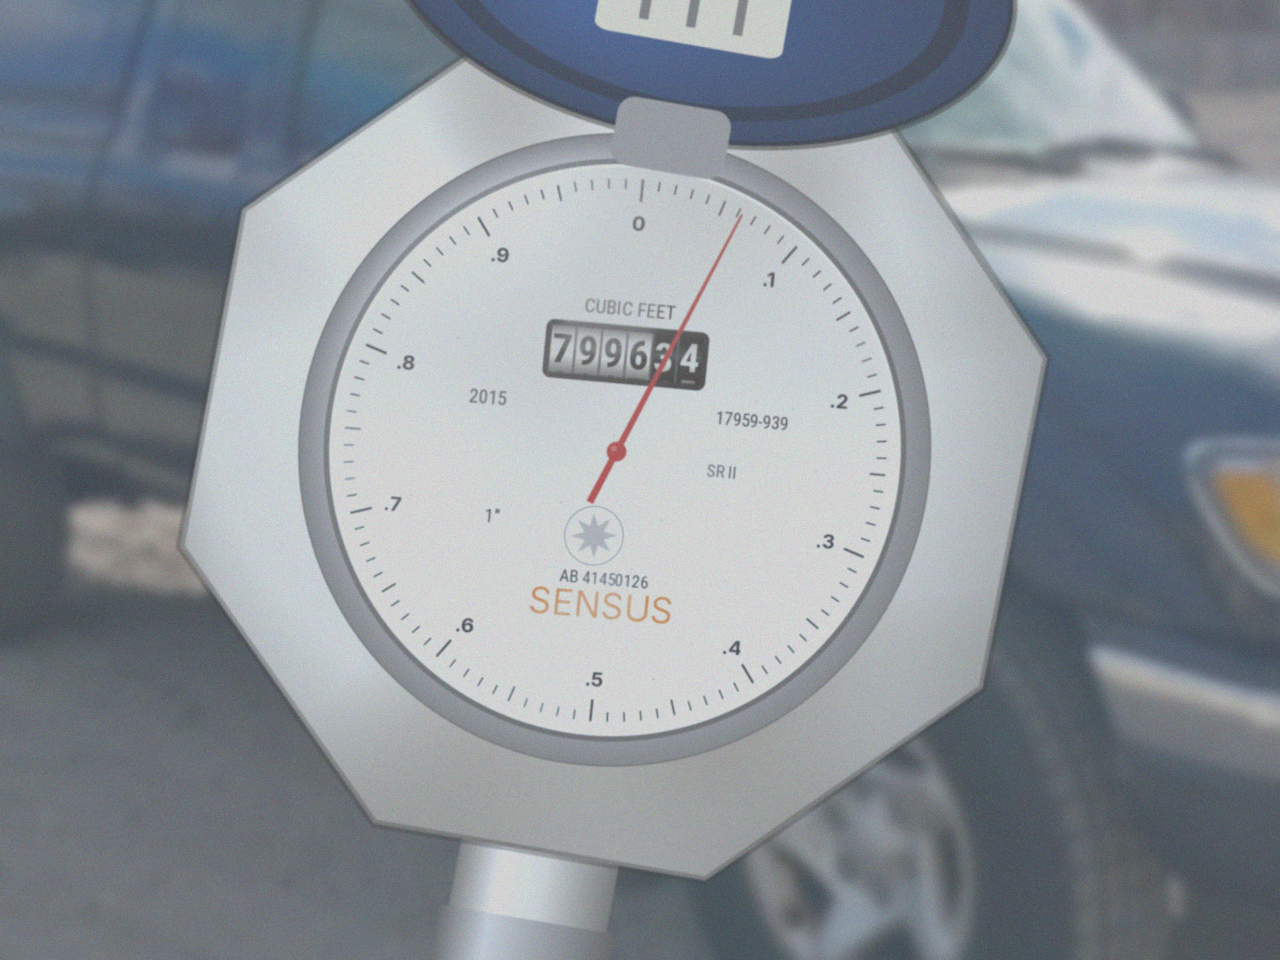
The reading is 799634.06 ft³
